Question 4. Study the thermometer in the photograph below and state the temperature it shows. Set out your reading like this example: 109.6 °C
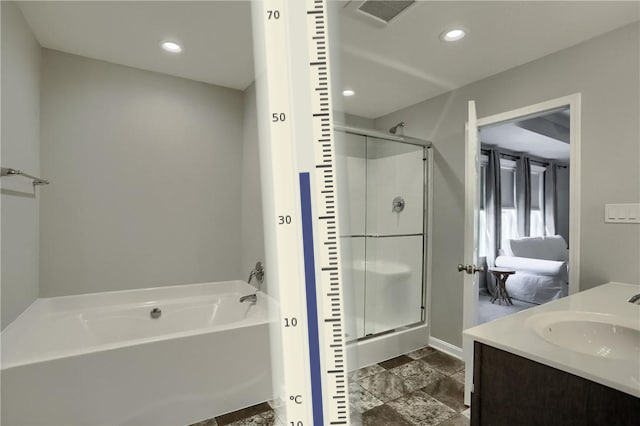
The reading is 39 °C
